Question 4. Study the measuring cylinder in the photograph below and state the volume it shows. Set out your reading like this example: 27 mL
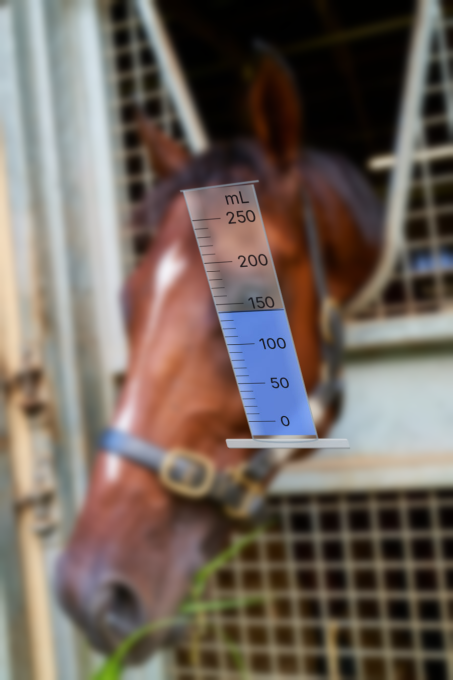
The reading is 140 mL
